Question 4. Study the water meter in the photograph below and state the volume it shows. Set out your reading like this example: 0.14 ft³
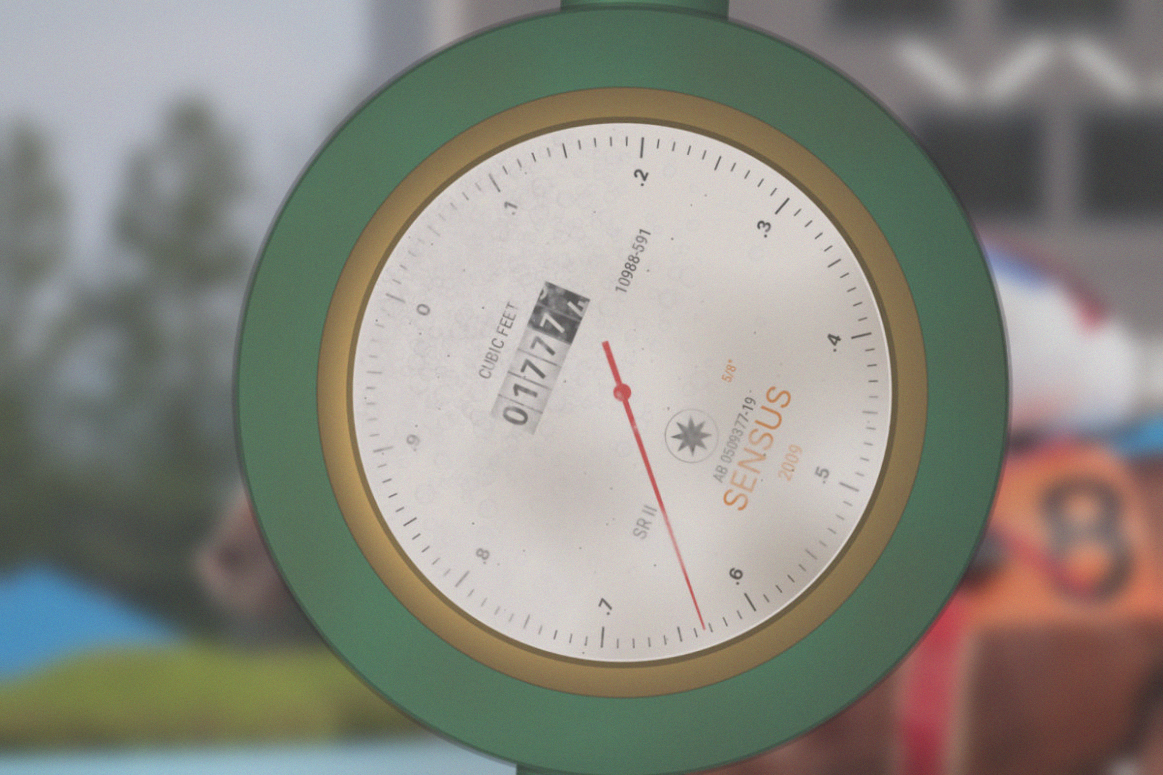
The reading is 17773.63 ft³
